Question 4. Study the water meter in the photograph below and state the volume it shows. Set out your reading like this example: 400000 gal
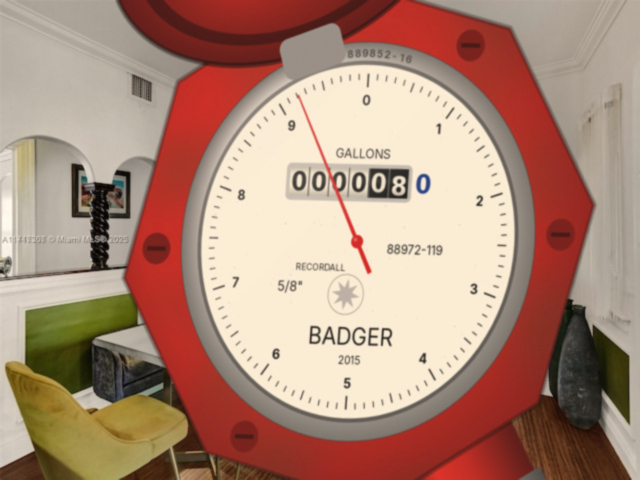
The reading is 79.2 gal
